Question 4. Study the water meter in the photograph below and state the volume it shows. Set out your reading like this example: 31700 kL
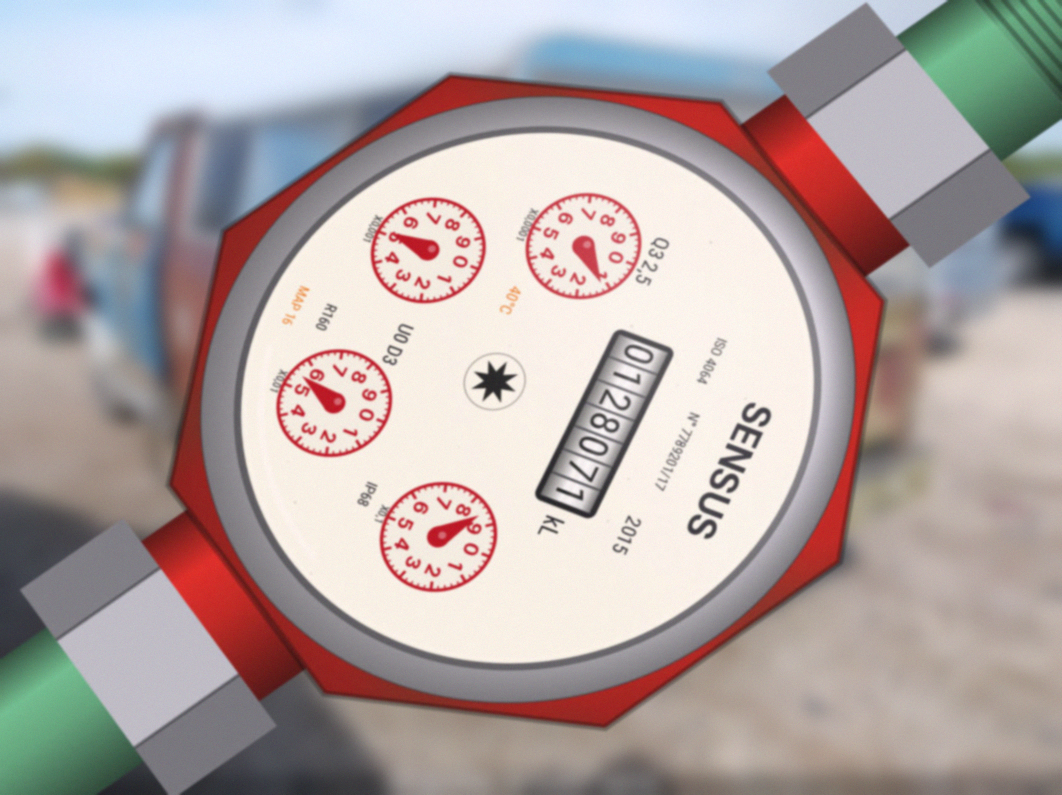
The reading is 128071.8551 kL
